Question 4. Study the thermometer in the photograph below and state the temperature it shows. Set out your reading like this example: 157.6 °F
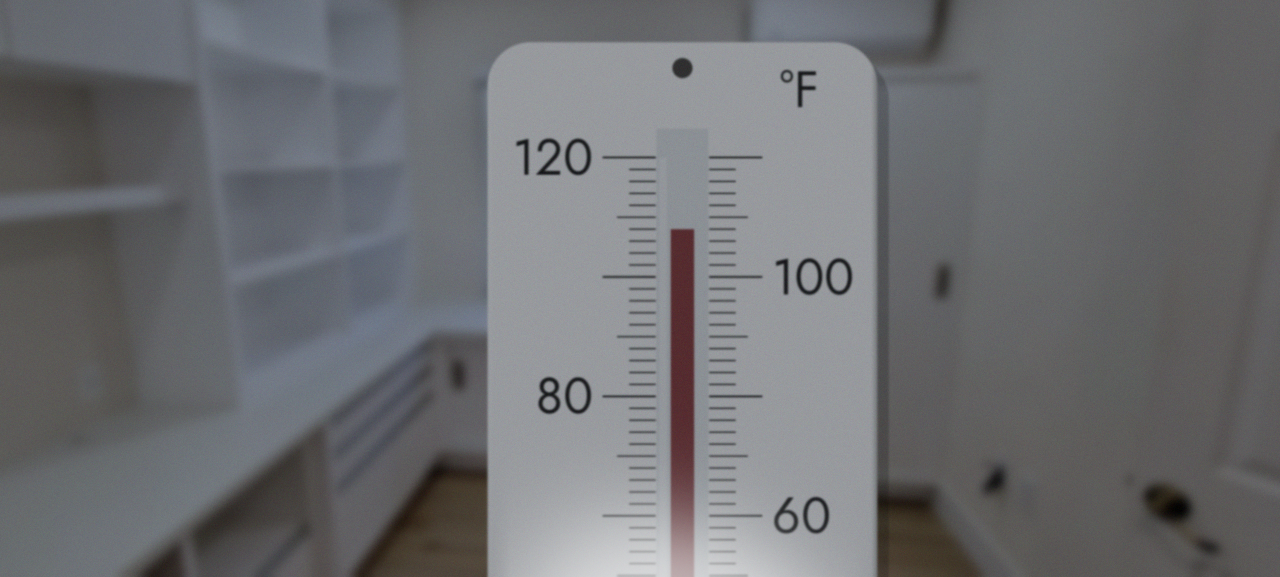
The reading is 108 °F
